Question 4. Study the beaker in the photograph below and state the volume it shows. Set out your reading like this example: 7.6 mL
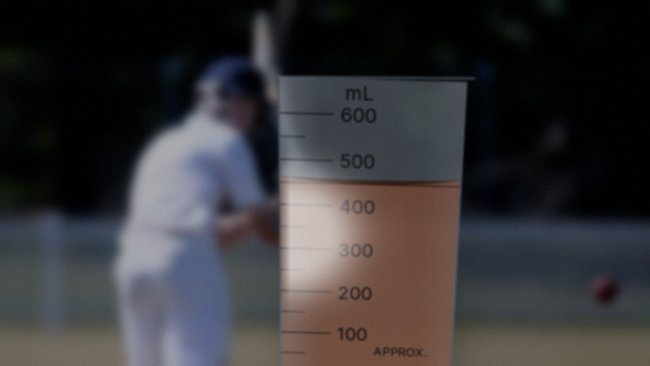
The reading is 450 mL
